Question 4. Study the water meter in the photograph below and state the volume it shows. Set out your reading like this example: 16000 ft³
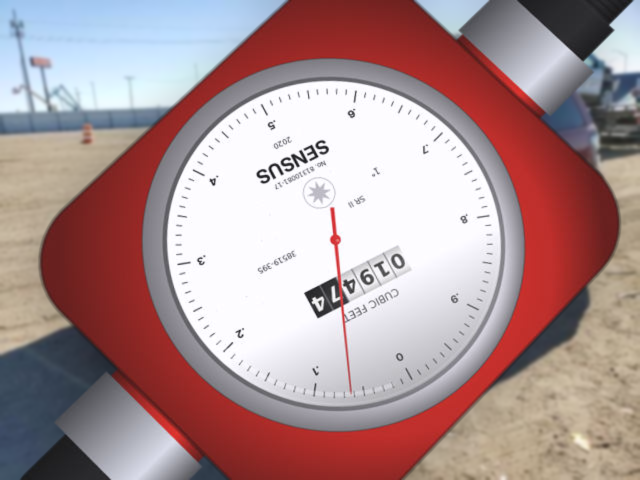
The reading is 19474.06 ft³
